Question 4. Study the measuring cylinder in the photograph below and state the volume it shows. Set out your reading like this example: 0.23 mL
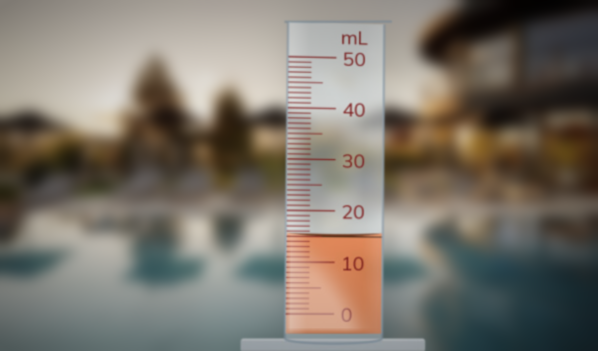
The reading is 15 mL
